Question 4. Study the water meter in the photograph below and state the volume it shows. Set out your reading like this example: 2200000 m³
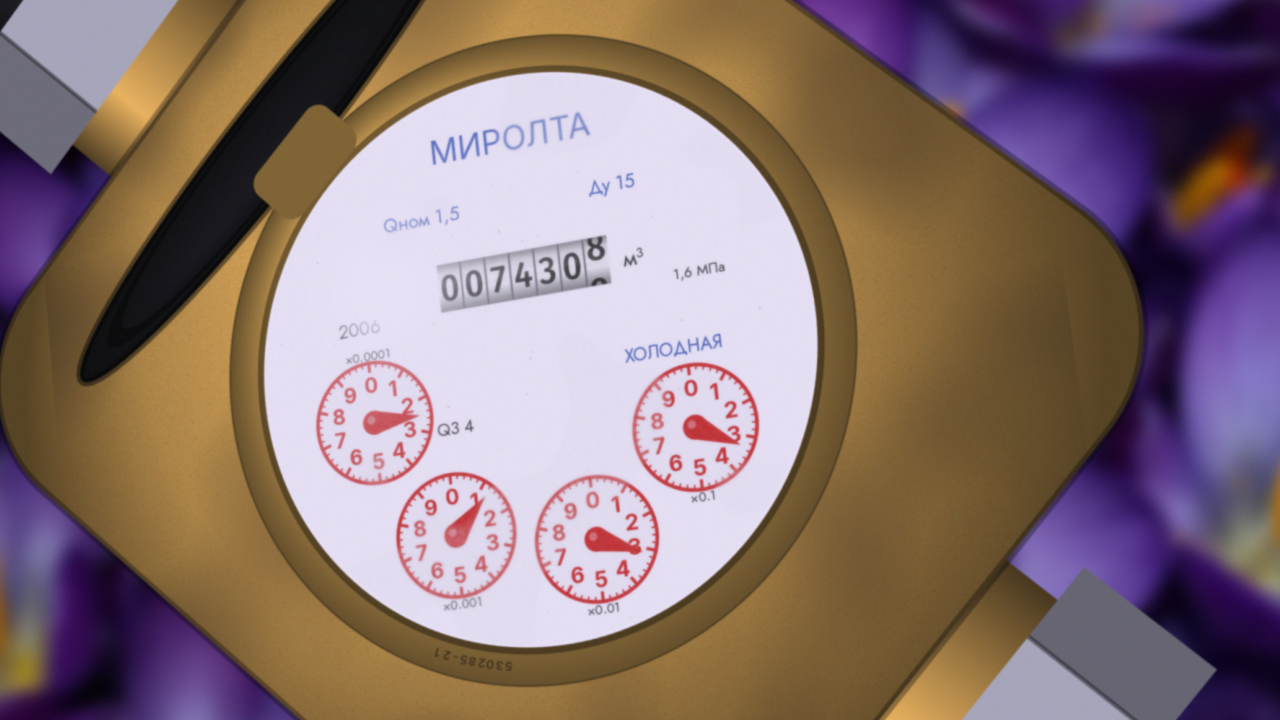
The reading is 74308.3312 m³
